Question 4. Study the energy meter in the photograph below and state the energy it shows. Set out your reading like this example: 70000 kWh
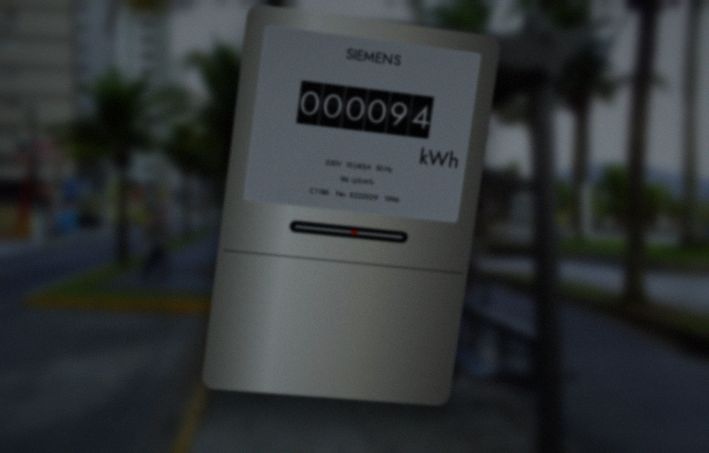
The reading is 94 kWh
